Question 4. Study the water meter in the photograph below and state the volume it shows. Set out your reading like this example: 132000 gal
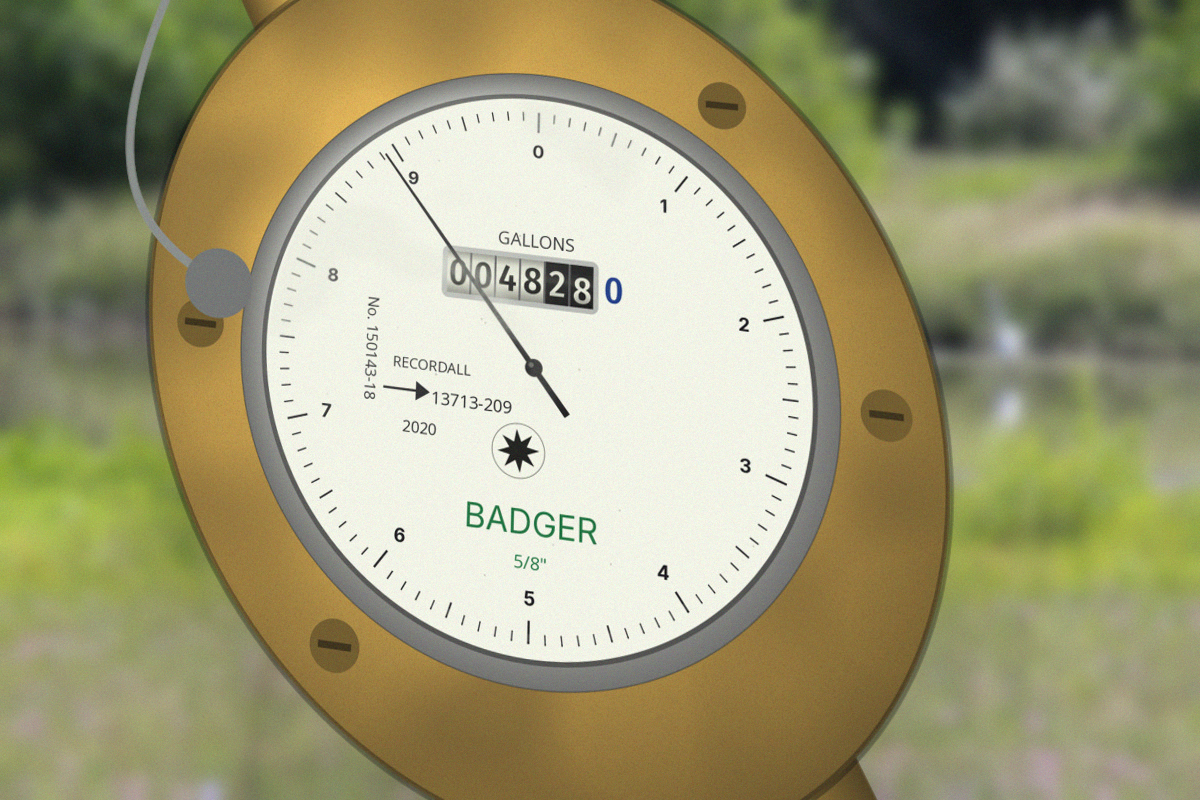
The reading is 48278.9 gal
